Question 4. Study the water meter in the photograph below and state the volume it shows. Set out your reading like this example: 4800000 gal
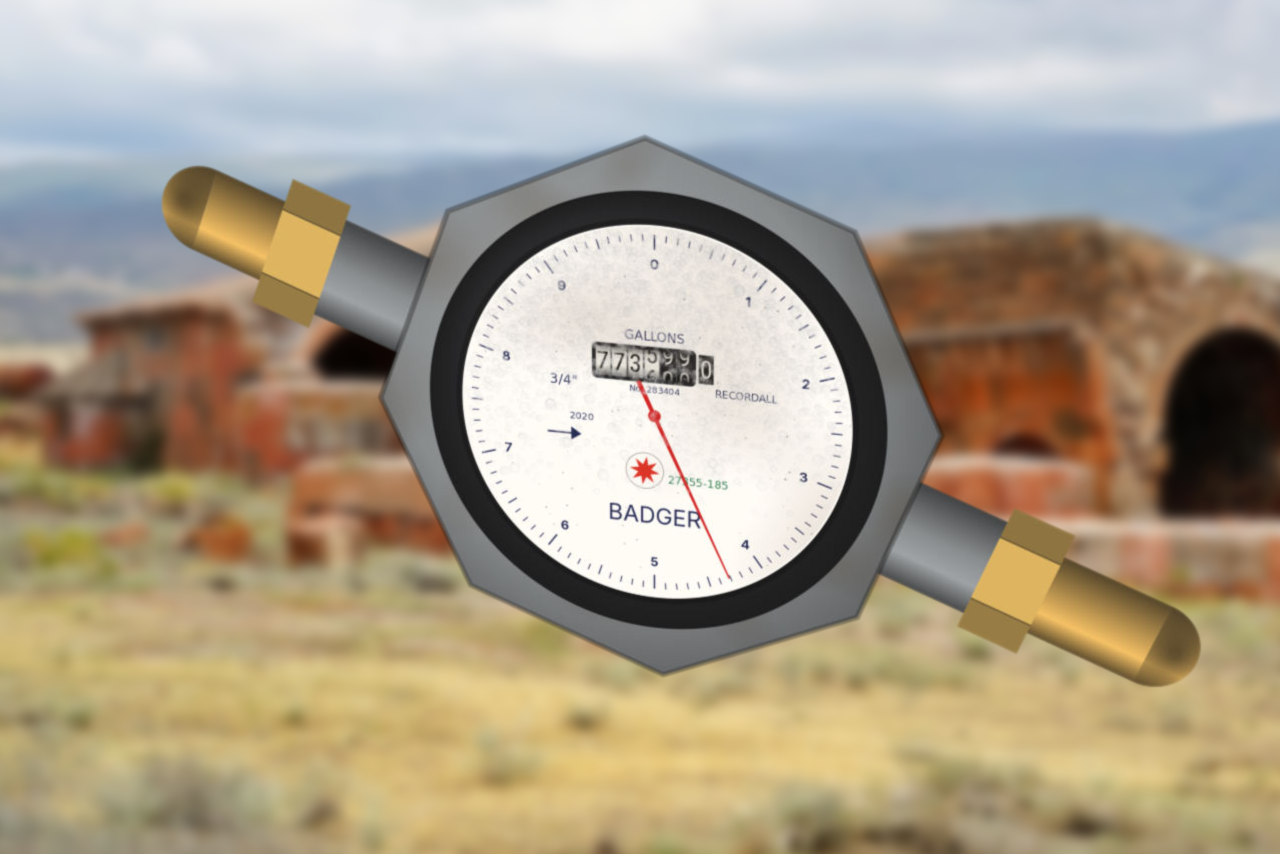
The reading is 7735994.3 gal
